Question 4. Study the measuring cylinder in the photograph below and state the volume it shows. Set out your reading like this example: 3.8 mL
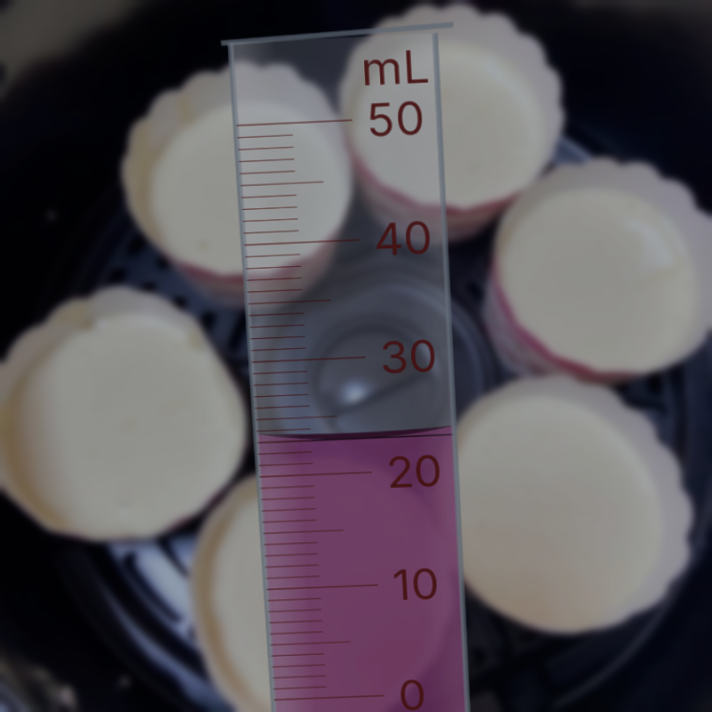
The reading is 23 mL
